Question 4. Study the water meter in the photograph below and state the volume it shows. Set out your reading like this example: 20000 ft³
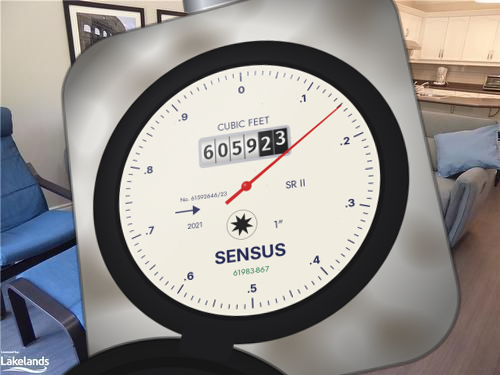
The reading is 605923.15 ft³
